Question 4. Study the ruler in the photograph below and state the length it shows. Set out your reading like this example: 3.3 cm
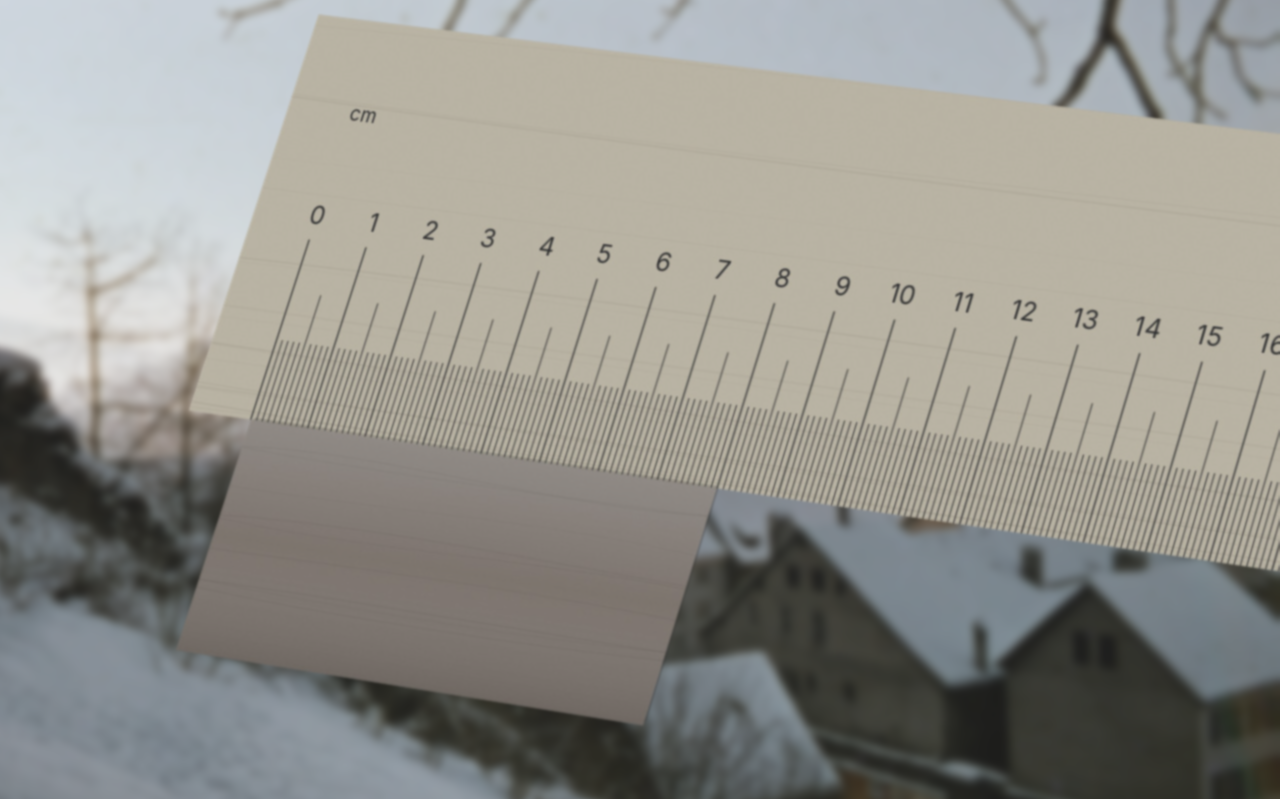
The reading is 8 cm
